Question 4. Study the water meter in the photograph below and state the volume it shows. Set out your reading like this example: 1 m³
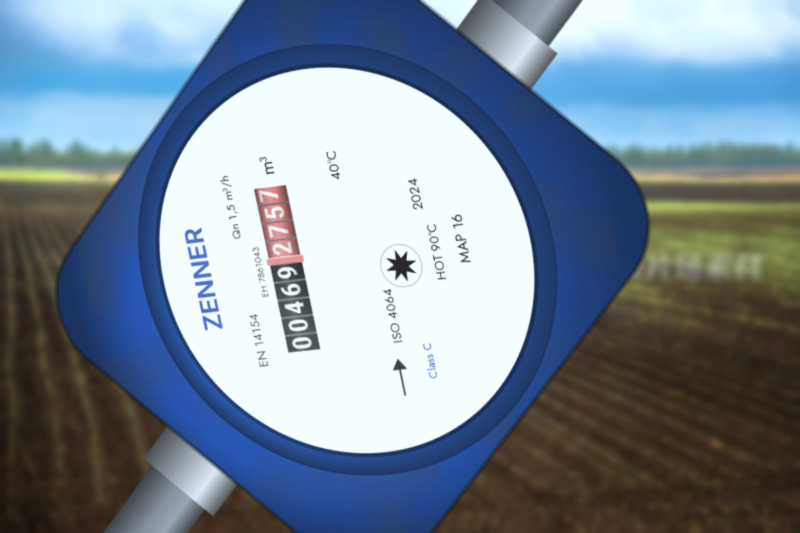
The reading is 469.2757 m³
